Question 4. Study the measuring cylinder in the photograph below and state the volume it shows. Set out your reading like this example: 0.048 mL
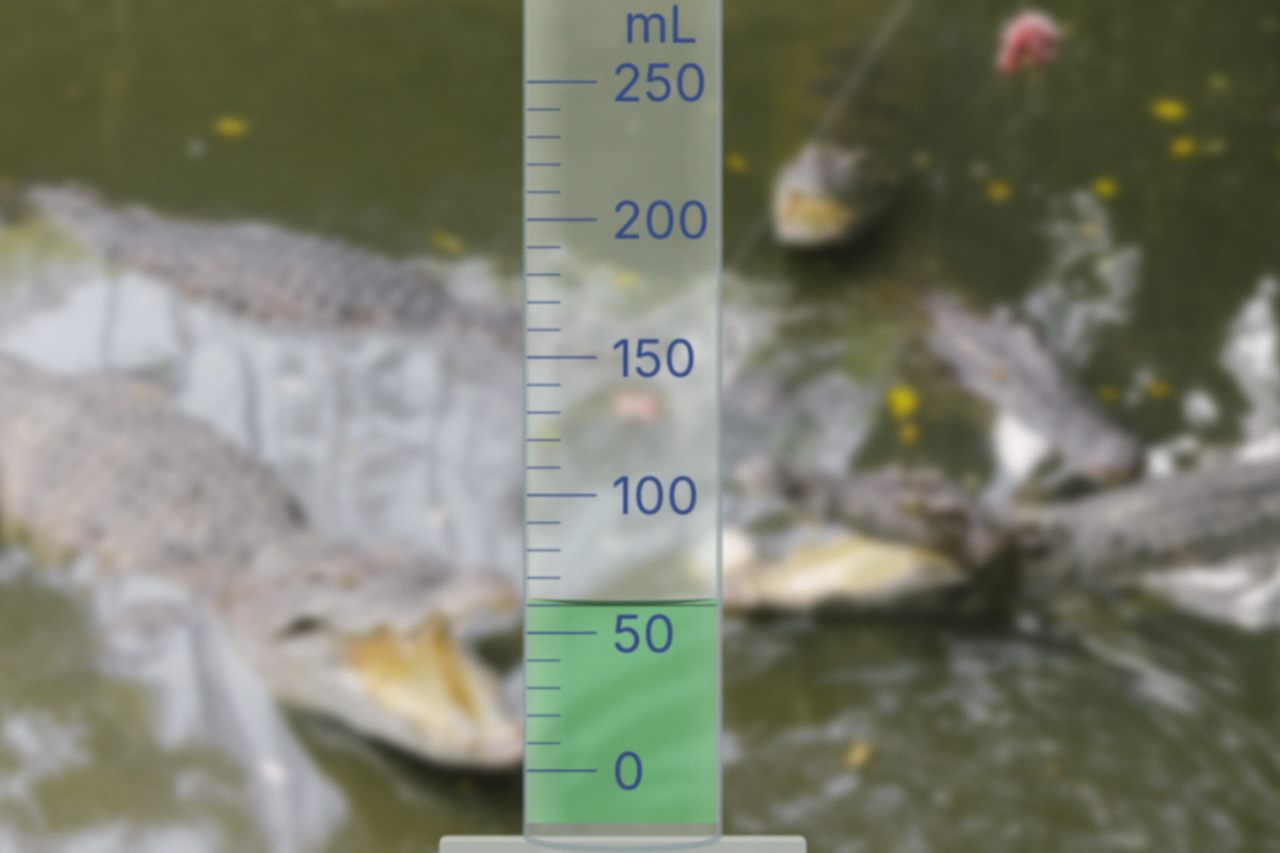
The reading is 60 mL
